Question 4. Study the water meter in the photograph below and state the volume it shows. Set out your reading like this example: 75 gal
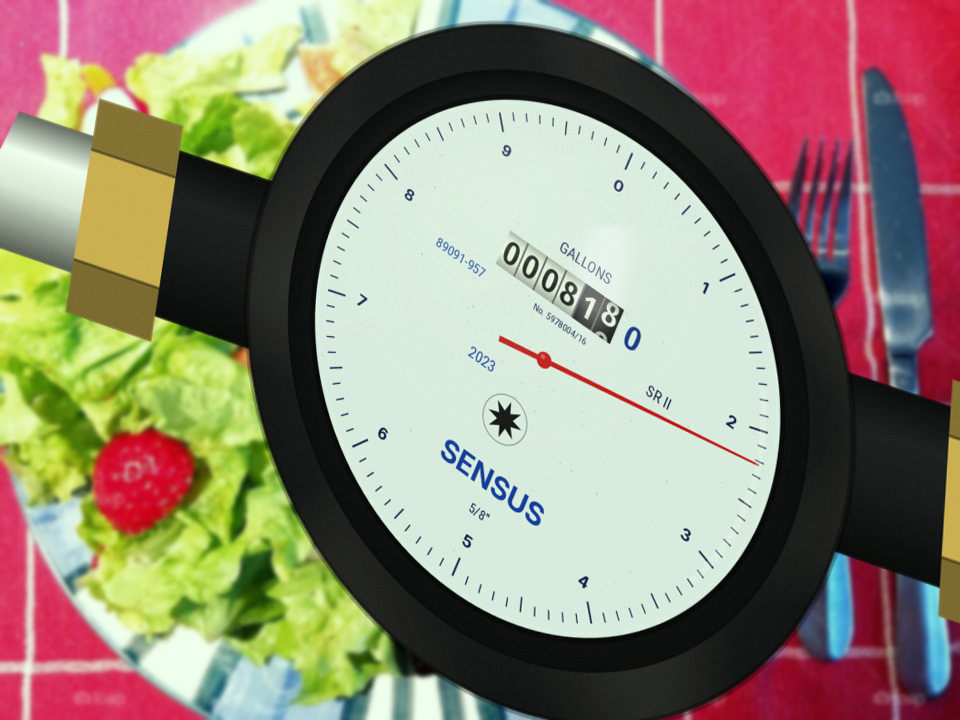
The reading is 8182.2 gal
